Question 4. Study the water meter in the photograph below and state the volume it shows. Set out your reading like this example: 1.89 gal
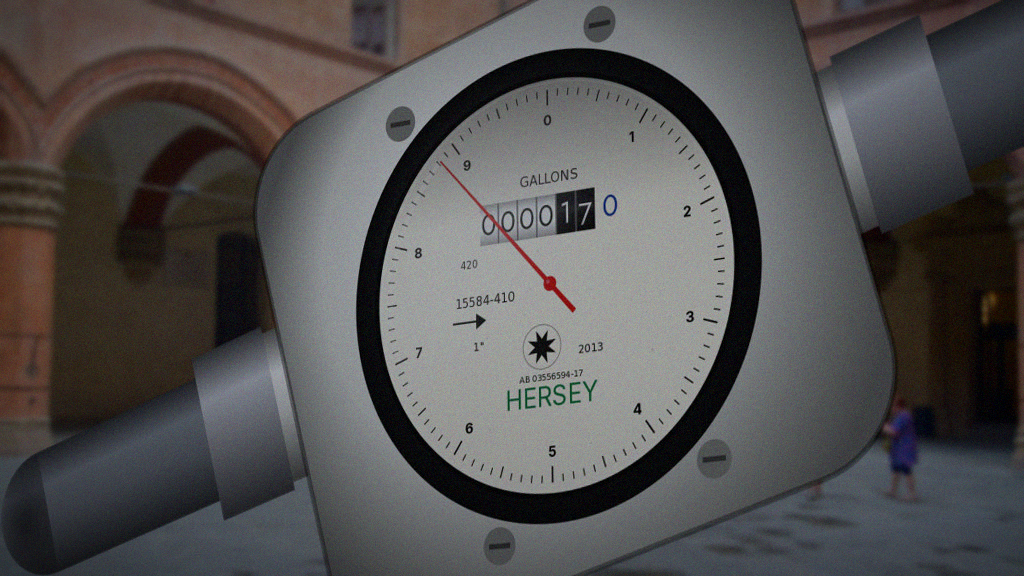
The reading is 168.8 gal
